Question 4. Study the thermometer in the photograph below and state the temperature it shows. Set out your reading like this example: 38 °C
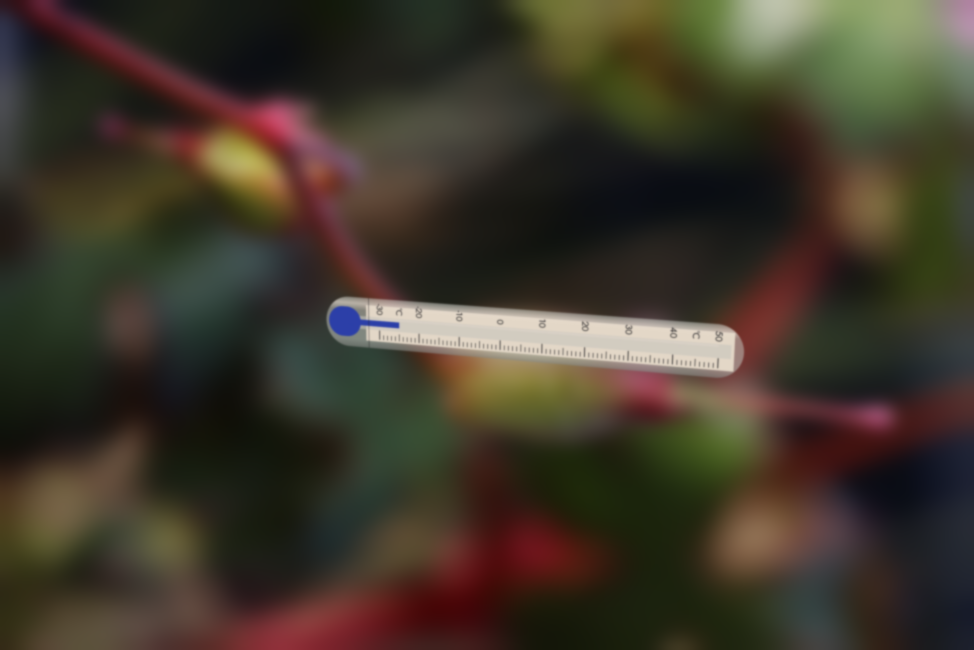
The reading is -25 °C
